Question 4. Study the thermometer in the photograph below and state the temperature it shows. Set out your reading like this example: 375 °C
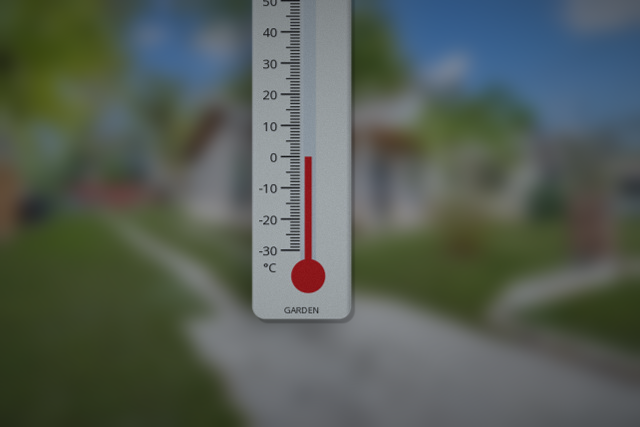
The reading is 0 °C
